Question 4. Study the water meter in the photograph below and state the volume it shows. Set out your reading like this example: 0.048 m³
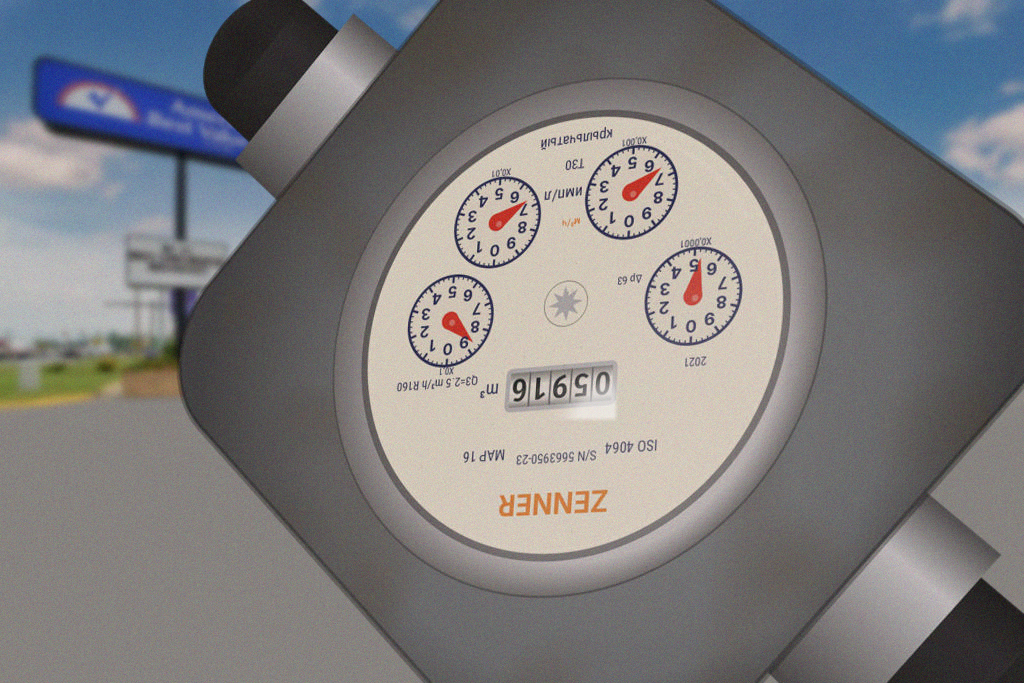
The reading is 5916.8665 m³
